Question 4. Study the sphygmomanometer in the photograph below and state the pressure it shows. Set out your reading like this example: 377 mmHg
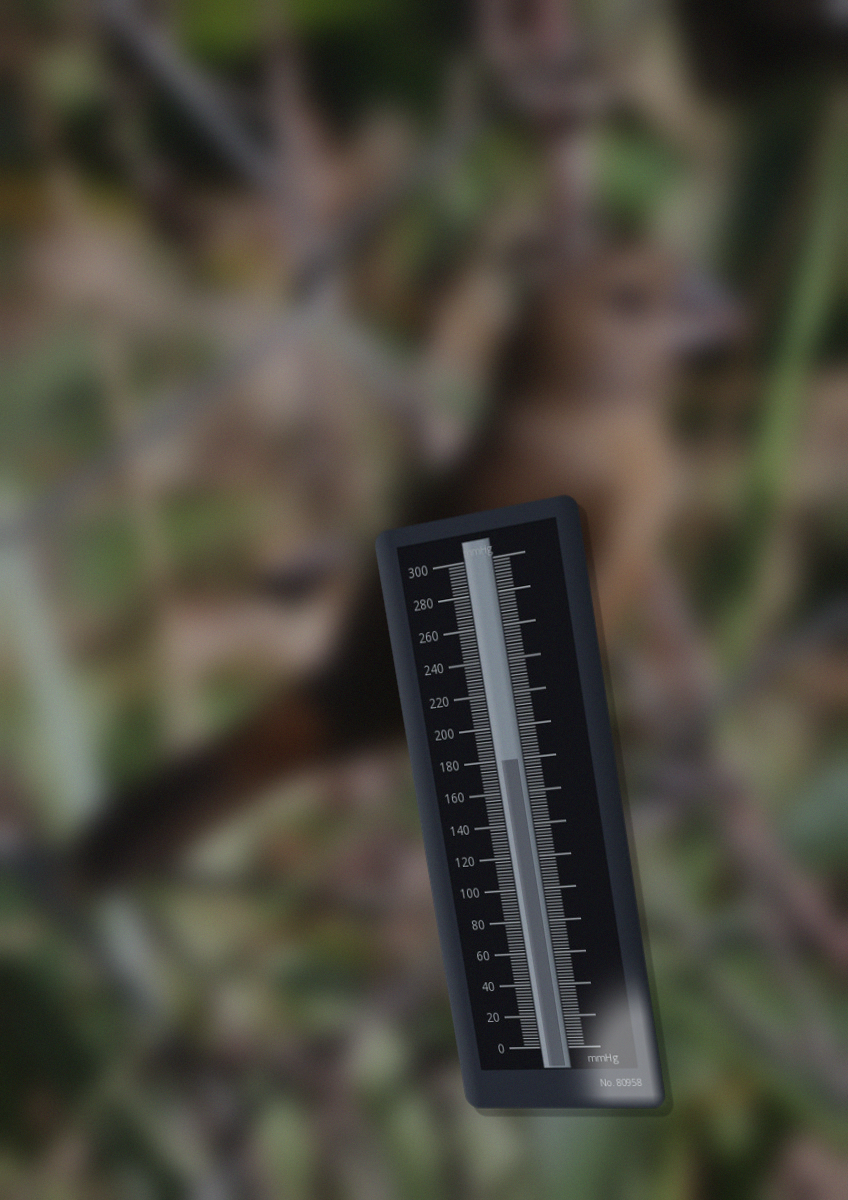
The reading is 180 mmHg
